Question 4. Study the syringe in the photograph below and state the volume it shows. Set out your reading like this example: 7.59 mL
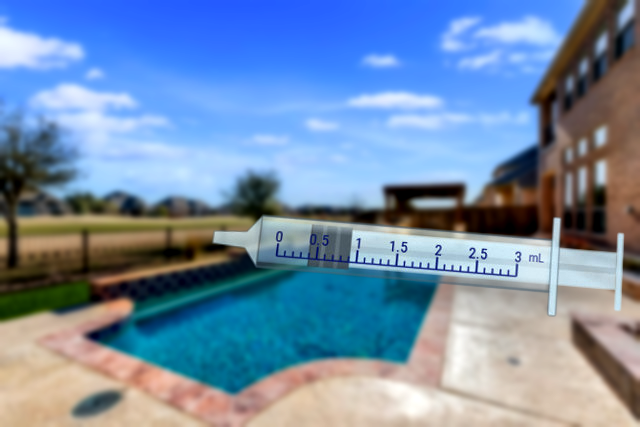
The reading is 0.4 mL
